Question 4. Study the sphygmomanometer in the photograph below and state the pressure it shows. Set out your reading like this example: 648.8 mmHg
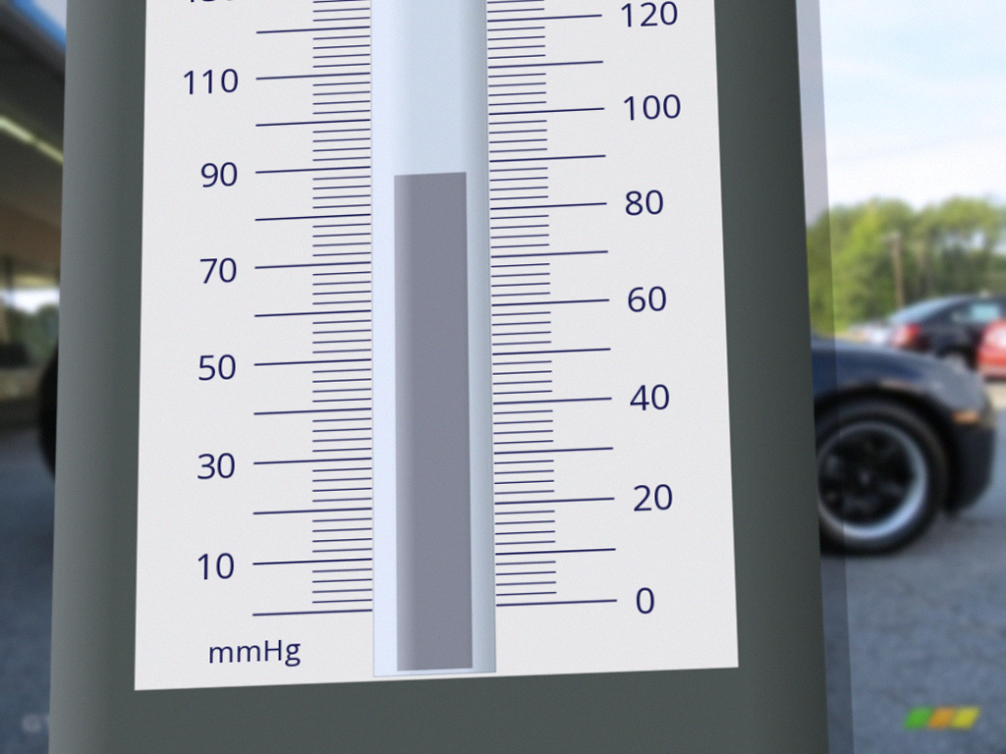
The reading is 88 mmHg
